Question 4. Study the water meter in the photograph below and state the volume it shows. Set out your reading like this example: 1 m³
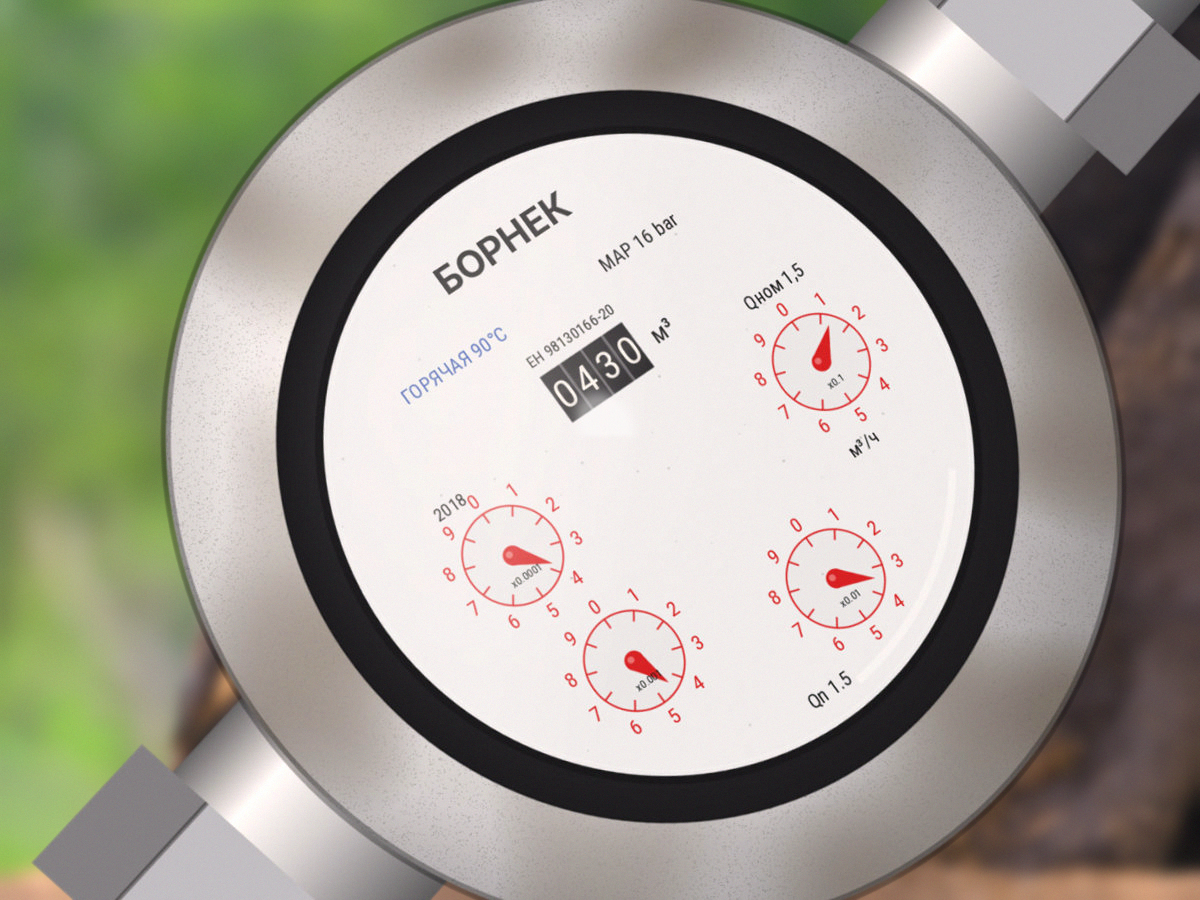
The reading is 430.1343 m³
